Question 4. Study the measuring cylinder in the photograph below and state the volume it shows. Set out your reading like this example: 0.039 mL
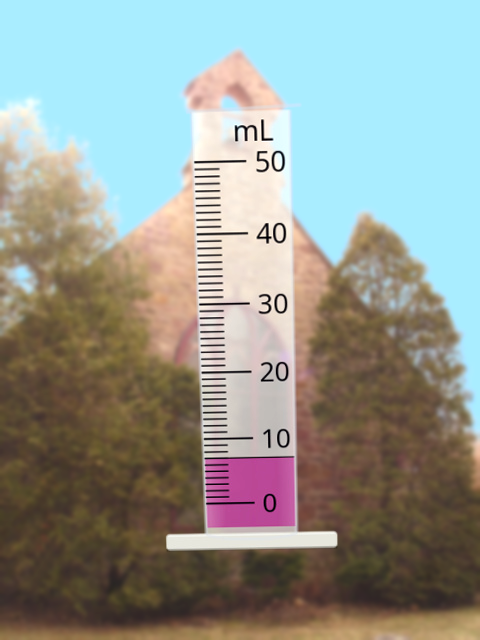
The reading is 7 mL
